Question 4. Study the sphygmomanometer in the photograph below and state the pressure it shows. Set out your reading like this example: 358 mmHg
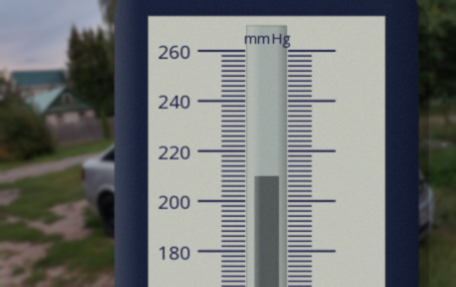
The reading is 210 mmHg
